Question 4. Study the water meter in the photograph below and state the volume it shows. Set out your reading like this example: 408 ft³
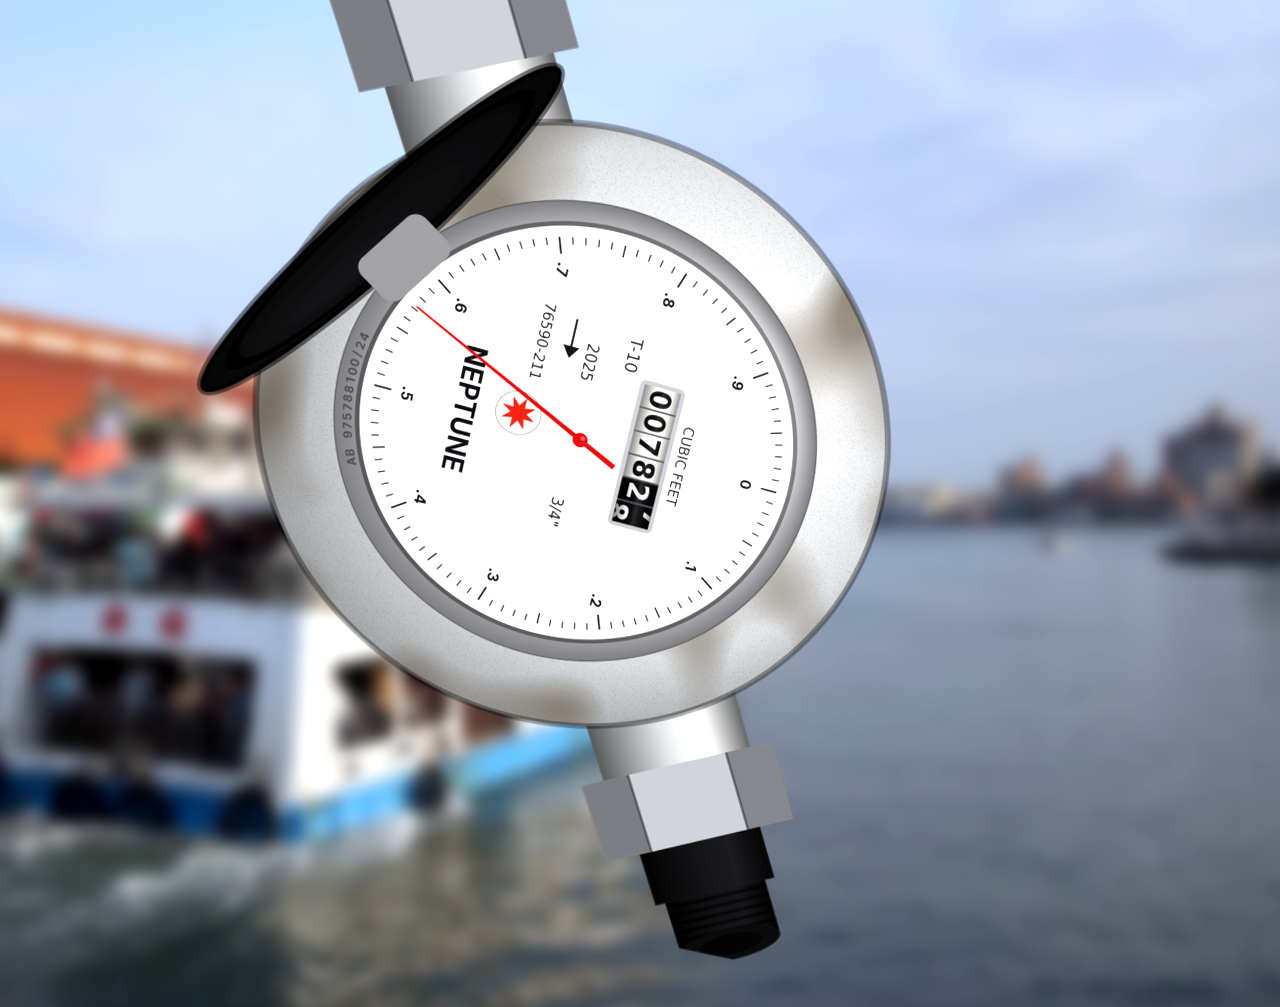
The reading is 7827.57 ft³
